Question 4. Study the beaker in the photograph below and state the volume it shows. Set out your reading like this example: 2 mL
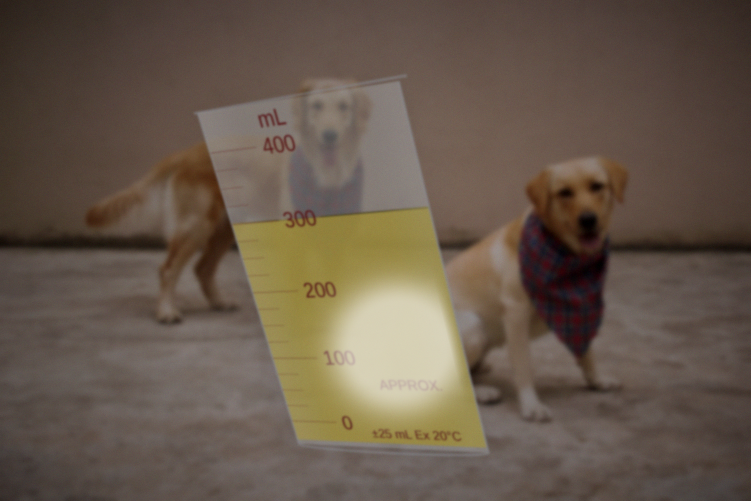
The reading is 300 mL
